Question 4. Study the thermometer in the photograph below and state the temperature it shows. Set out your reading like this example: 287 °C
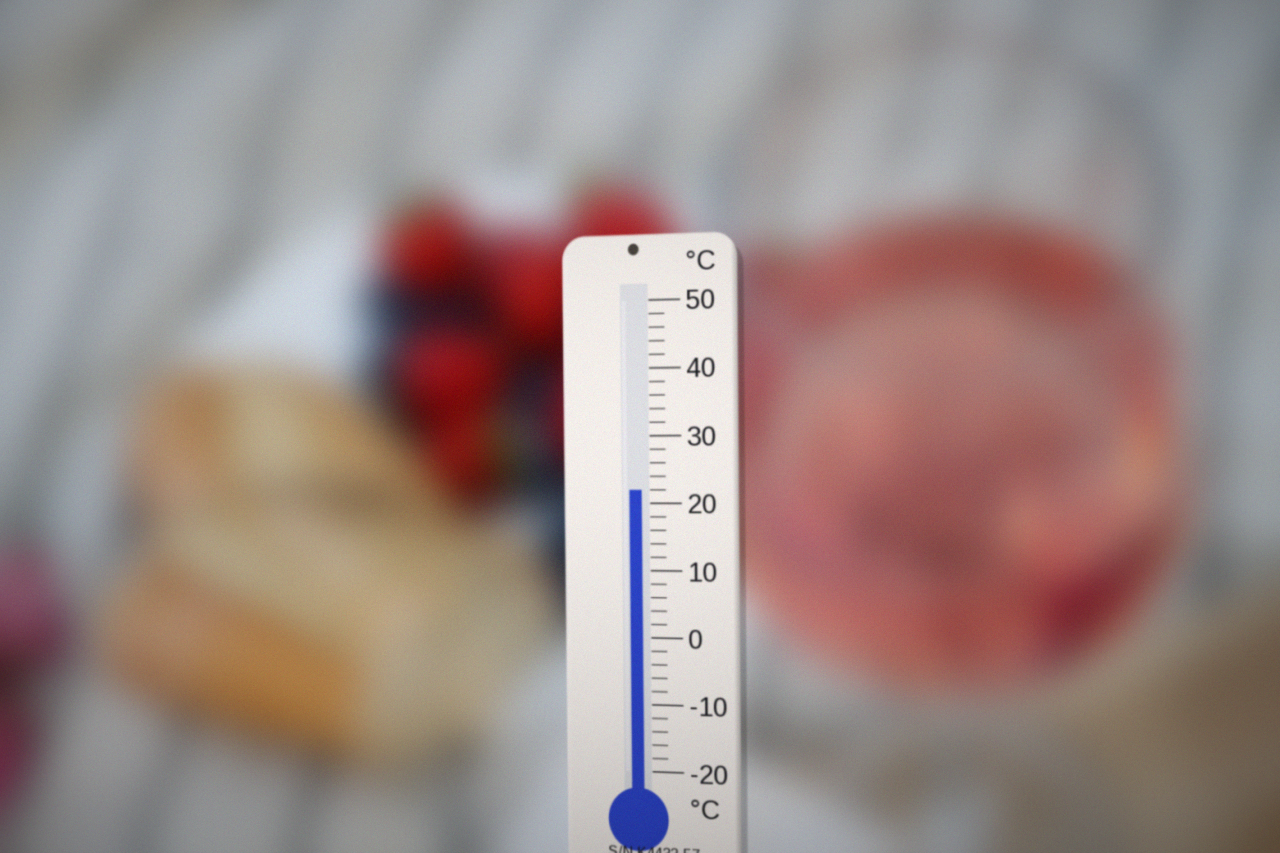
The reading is 22 °C
